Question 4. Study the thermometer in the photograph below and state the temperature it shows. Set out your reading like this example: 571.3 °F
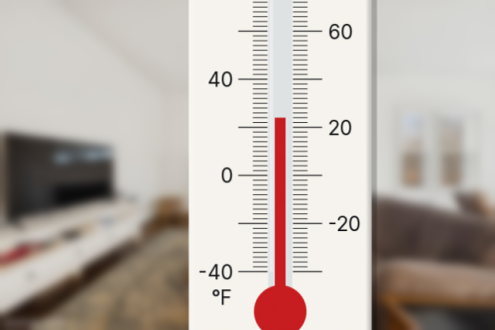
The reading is 24 °F
